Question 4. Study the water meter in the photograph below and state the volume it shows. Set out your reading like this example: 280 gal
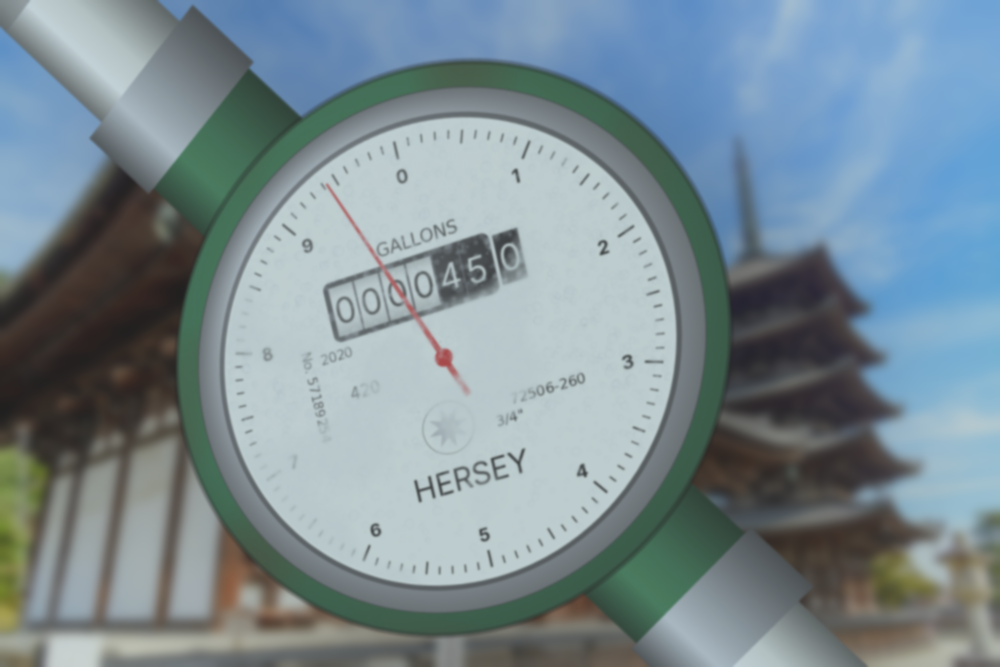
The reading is 449.4 gal
